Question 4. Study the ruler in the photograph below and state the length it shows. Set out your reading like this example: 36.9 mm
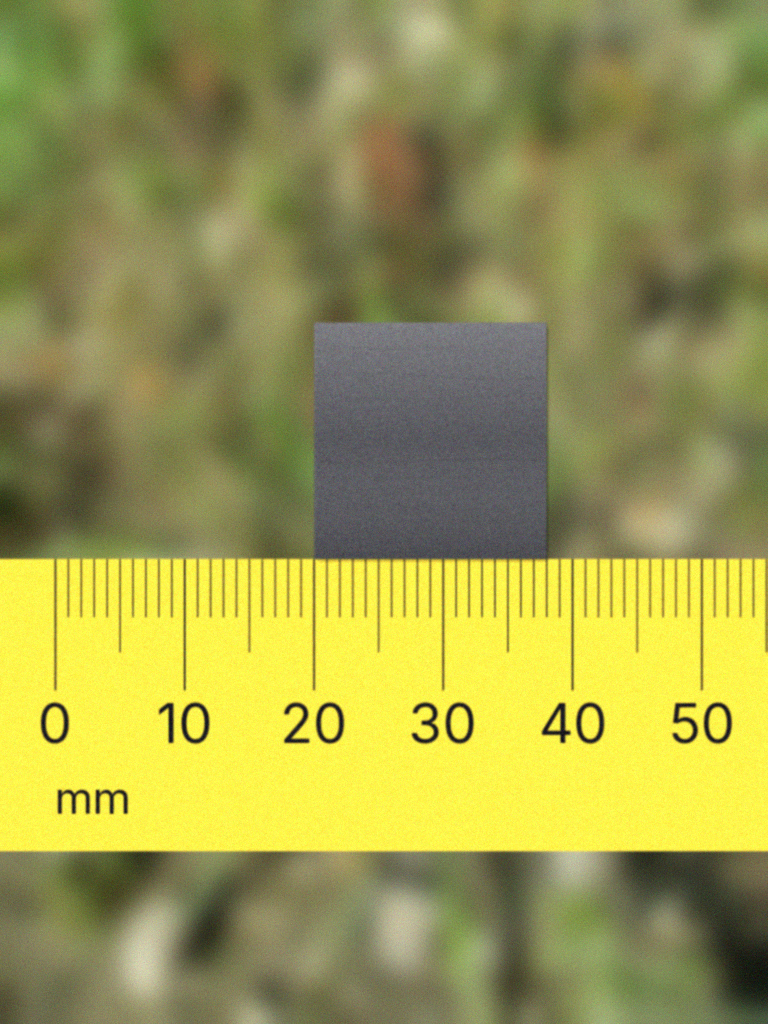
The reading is 18 mm
